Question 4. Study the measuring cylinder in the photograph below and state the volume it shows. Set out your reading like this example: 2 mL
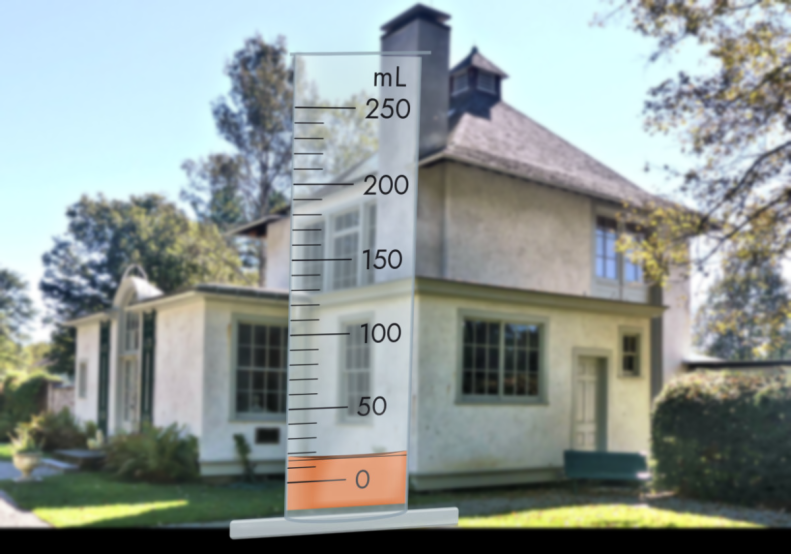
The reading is 15 mL
